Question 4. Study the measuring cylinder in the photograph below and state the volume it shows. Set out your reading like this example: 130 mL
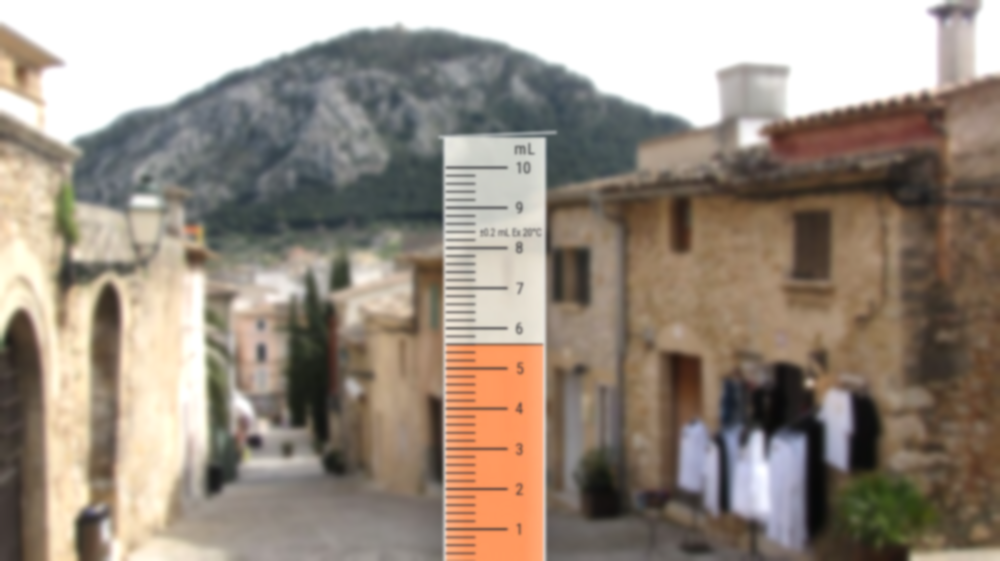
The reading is 5.6 mL
